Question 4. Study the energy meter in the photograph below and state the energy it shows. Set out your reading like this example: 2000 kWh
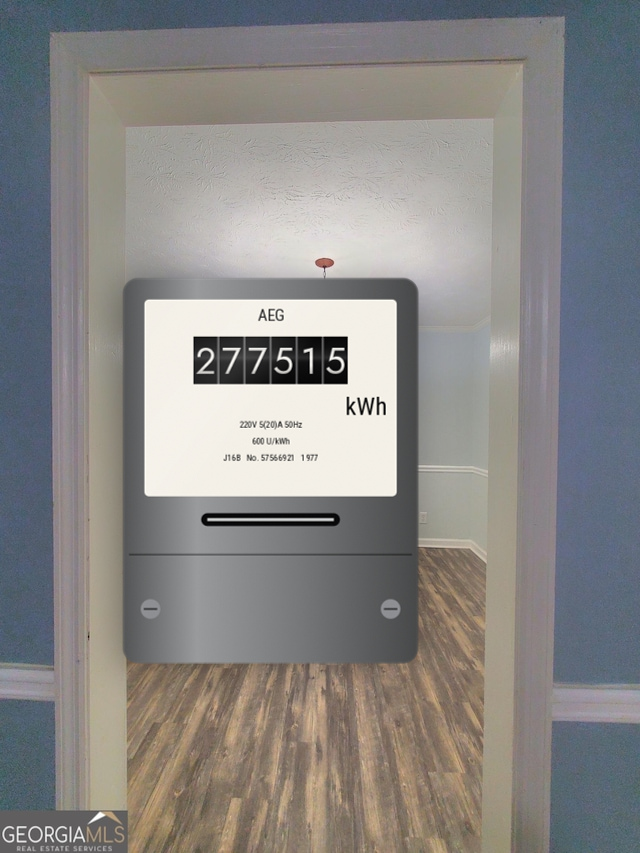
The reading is 277515 kWh
